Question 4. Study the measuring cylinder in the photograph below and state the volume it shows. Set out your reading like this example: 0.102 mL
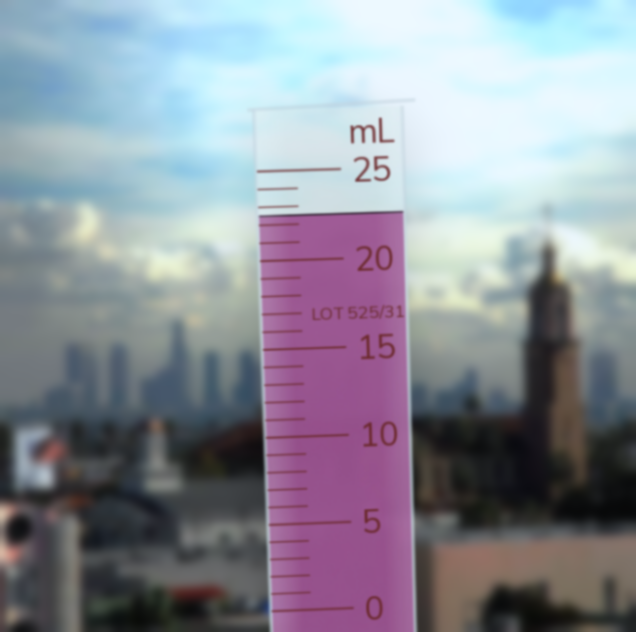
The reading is 22.5 mL
